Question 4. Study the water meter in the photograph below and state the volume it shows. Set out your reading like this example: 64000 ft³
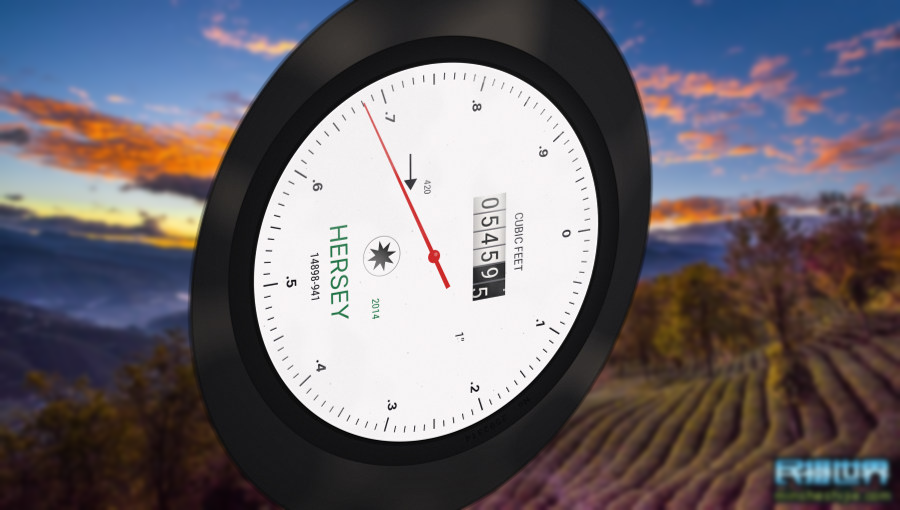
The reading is 54594.68 ft³
